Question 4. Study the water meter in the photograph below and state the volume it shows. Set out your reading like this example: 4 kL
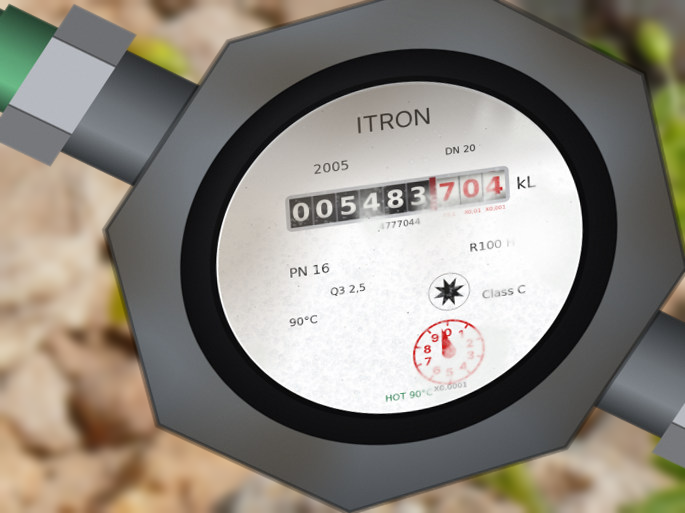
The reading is 5483.7039 kL
